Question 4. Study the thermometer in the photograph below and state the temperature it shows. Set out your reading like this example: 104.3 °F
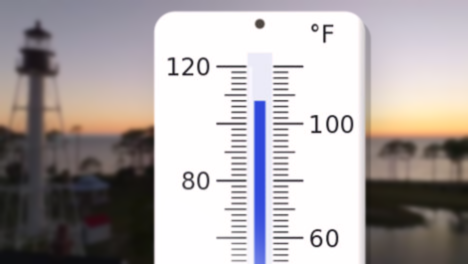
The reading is 108 °F
